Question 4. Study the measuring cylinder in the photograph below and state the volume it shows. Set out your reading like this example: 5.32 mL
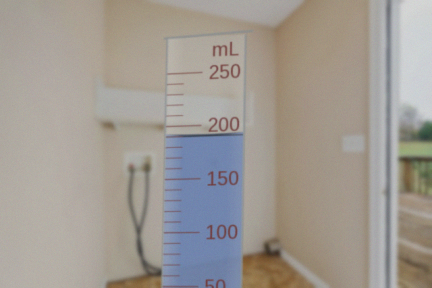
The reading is 190 mL
